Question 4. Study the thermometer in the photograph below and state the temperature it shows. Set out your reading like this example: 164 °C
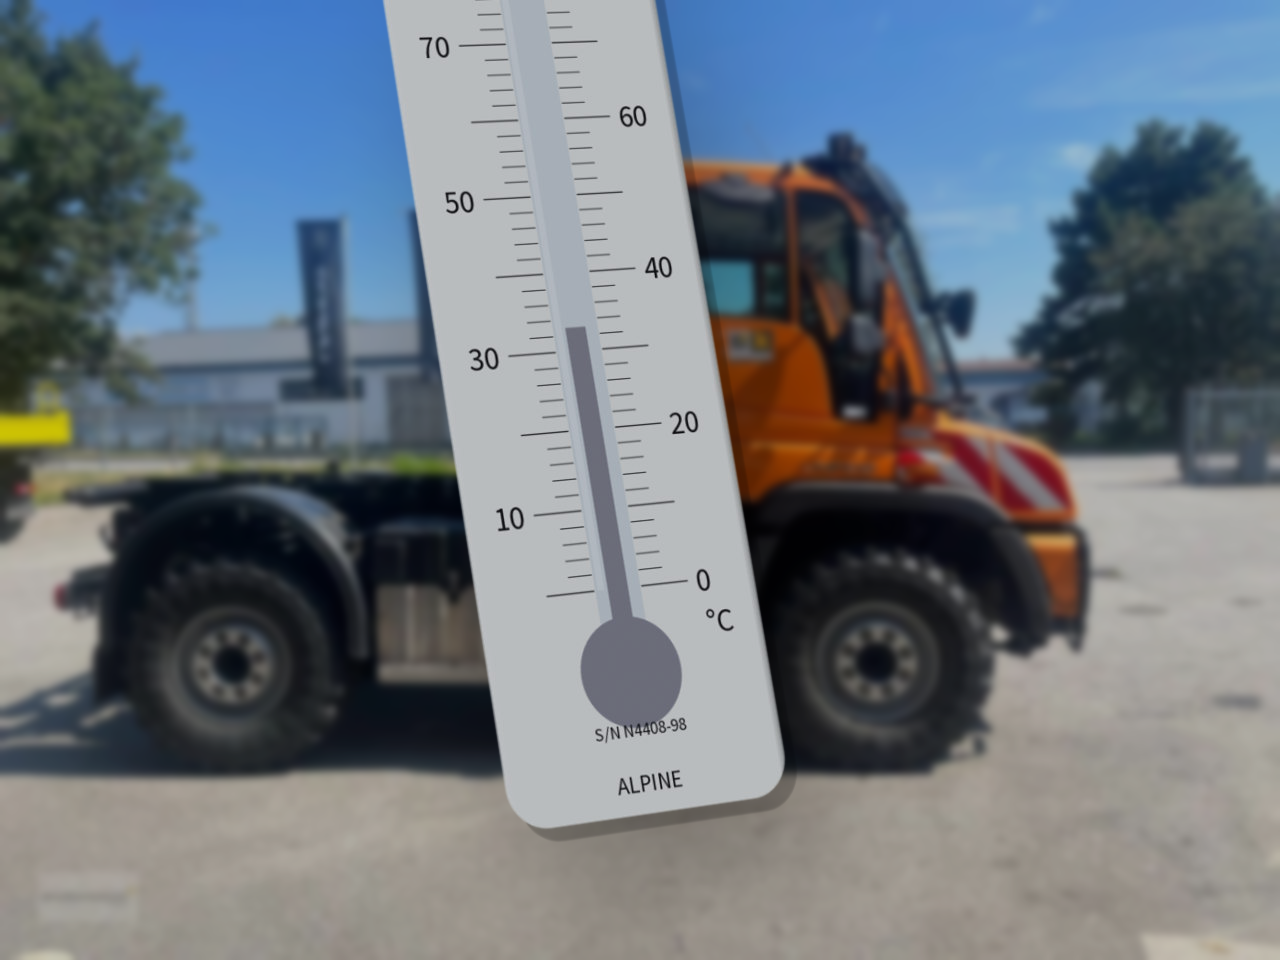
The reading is 33 °C
